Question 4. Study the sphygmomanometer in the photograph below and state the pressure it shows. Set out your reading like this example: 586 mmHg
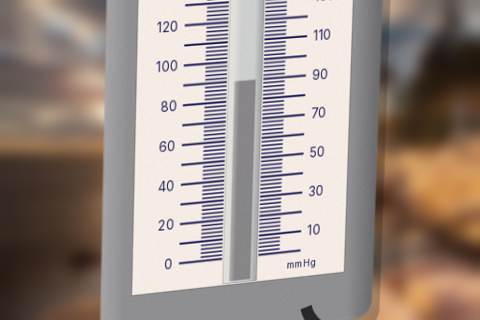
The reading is 90 mmHg
